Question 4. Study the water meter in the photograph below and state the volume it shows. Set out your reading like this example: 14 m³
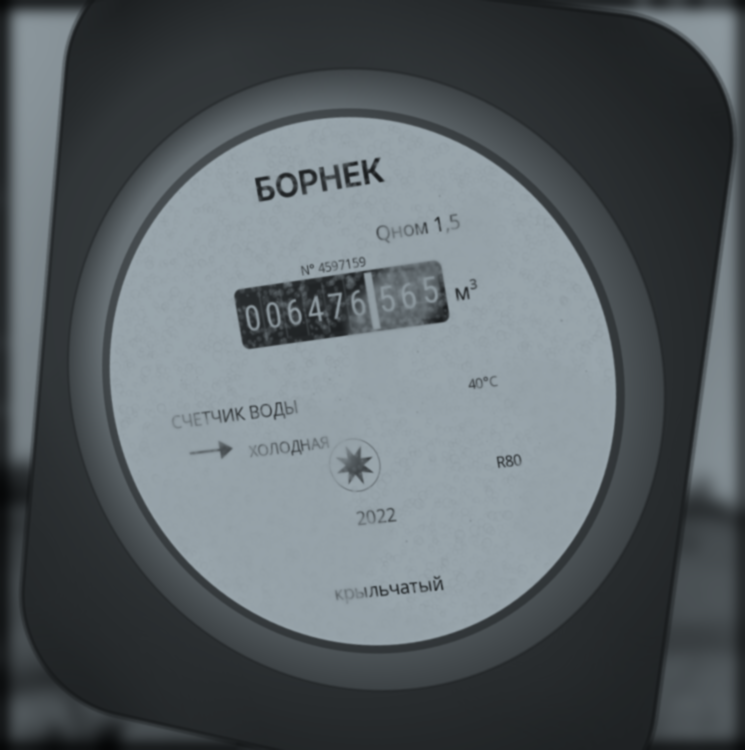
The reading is 6476.565 m³
